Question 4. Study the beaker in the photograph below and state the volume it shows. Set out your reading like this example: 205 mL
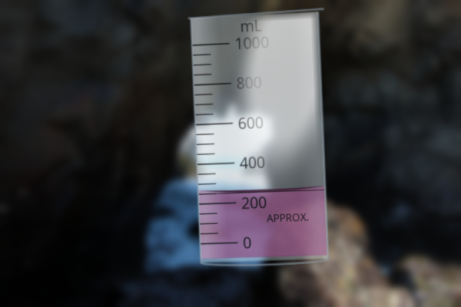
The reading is 250 mL
